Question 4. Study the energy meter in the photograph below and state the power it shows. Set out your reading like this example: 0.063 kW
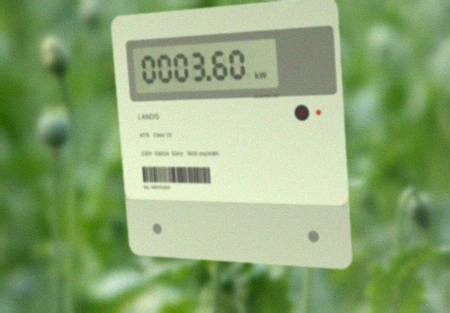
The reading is 3.60 kW
